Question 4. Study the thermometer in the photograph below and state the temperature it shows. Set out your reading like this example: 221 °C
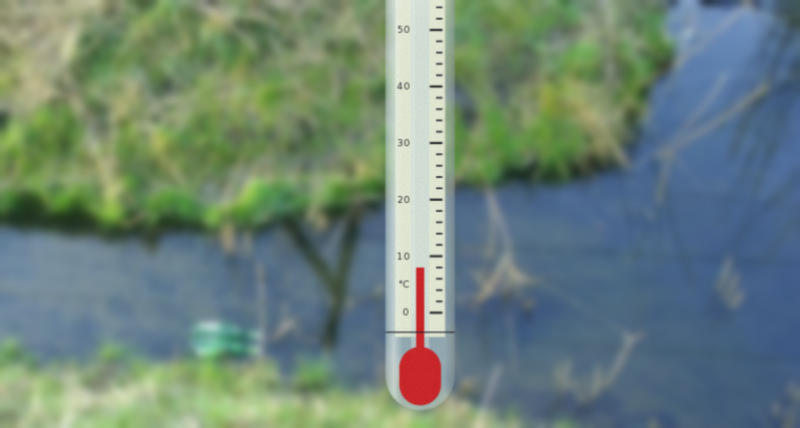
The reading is 8 °C
